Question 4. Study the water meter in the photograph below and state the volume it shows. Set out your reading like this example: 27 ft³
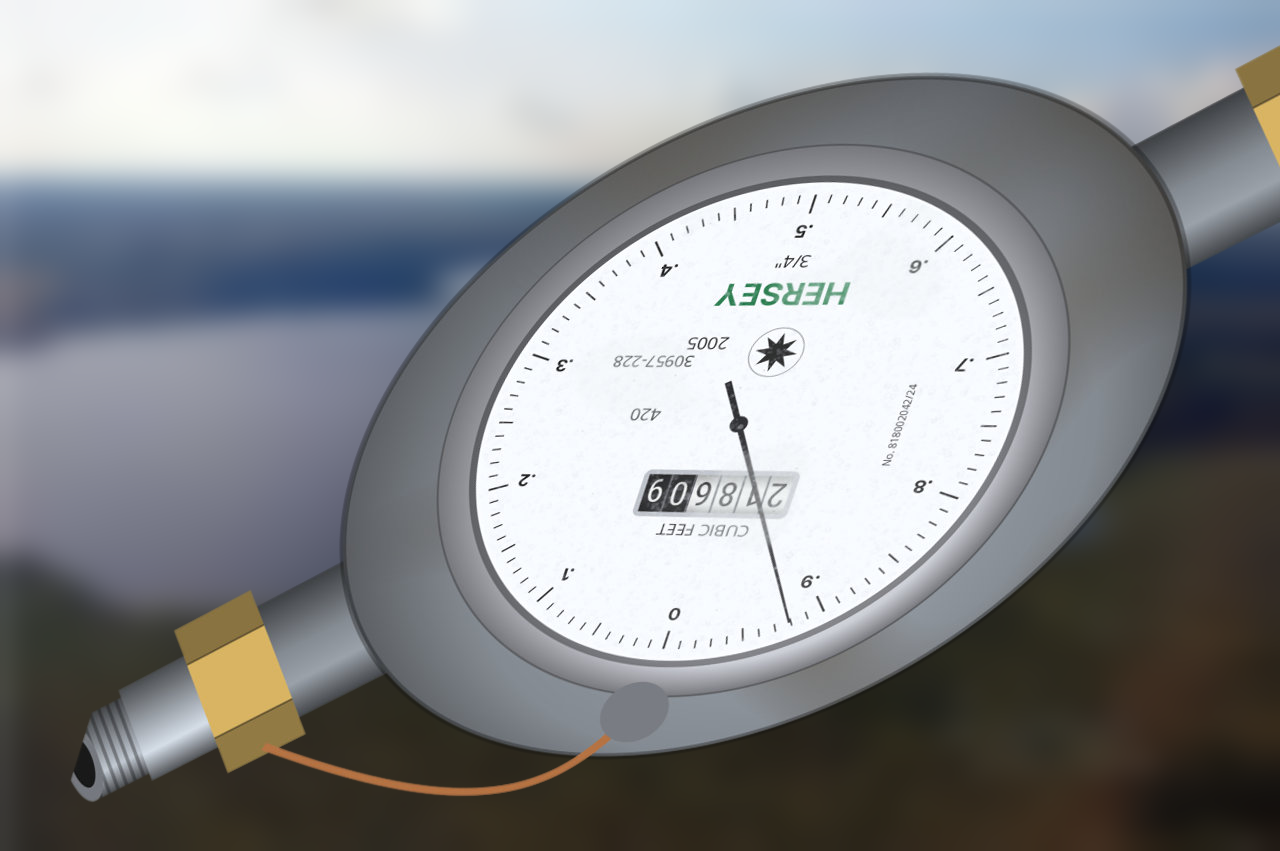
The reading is 218608.92 ft³
